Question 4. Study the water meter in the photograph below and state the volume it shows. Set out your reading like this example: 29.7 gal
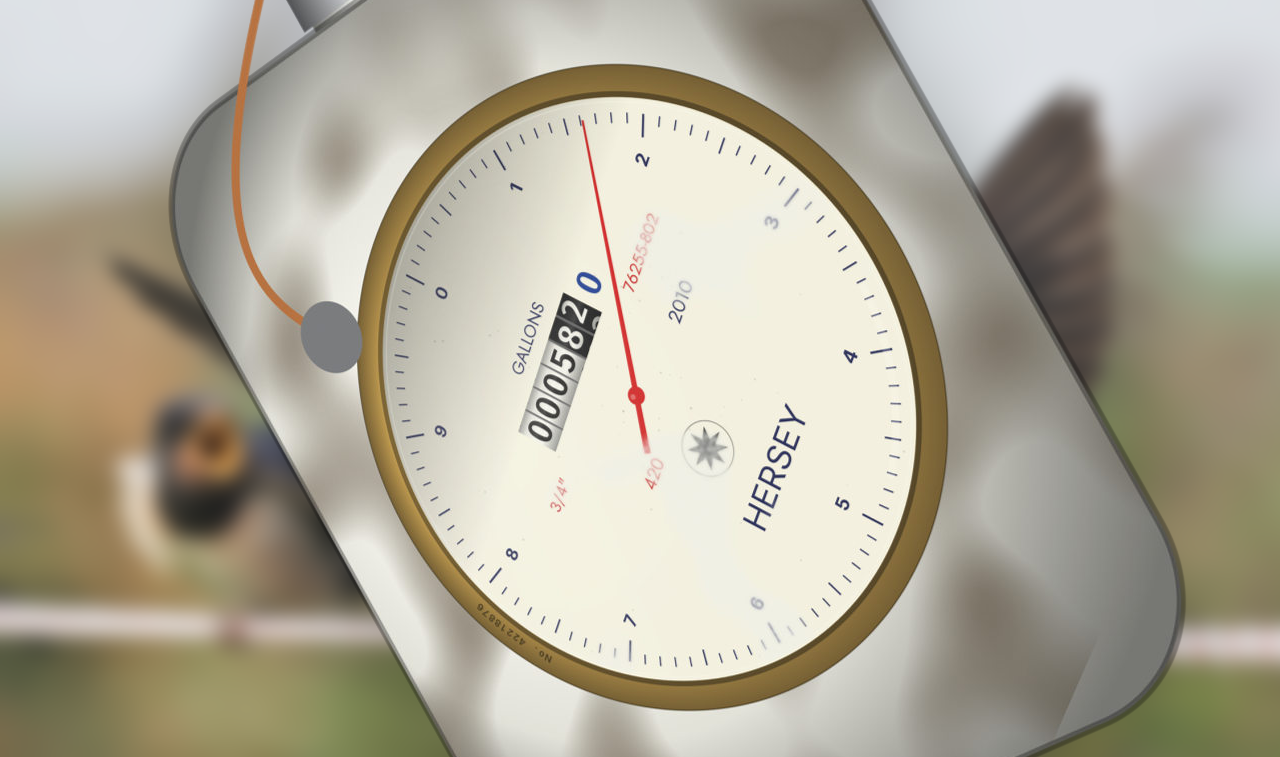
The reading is 5821.6 gal
